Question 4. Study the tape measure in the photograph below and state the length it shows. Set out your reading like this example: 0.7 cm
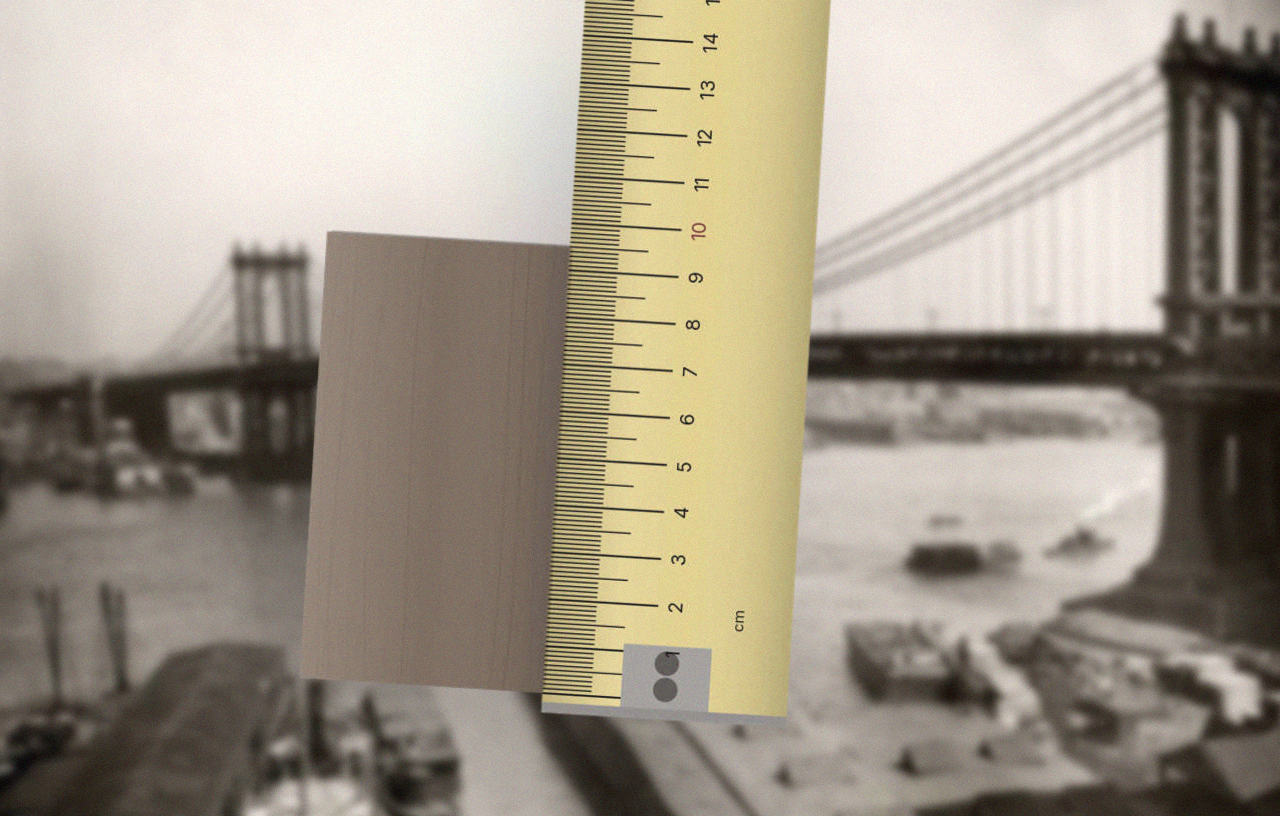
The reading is 9.5 cm
